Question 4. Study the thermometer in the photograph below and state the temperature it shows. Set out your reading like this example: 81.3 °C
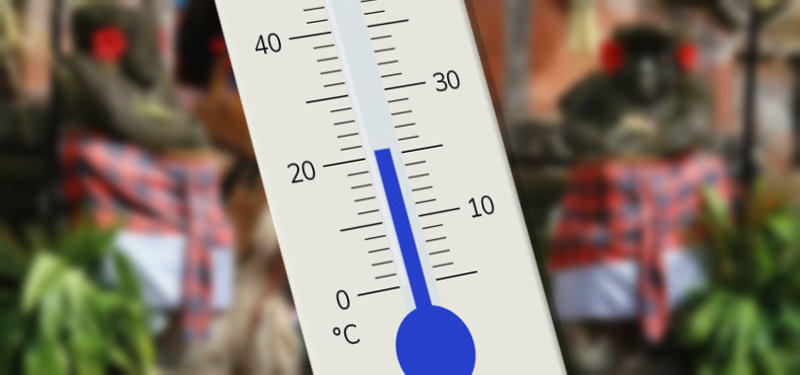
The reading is 21 °C
